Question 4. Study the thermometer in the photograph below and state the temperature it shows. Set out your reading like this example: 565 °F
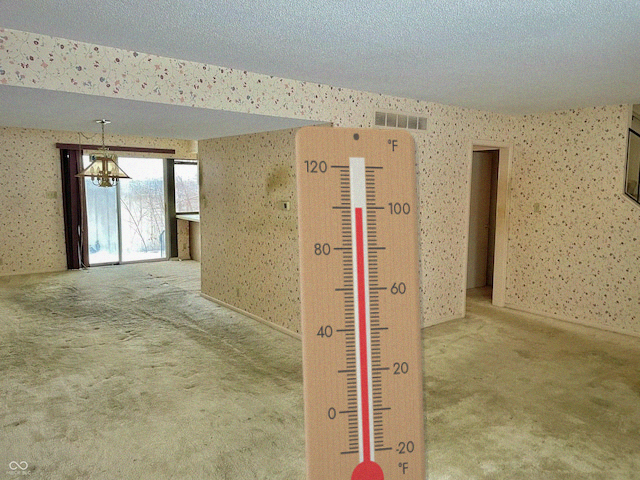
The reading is 100 °F
